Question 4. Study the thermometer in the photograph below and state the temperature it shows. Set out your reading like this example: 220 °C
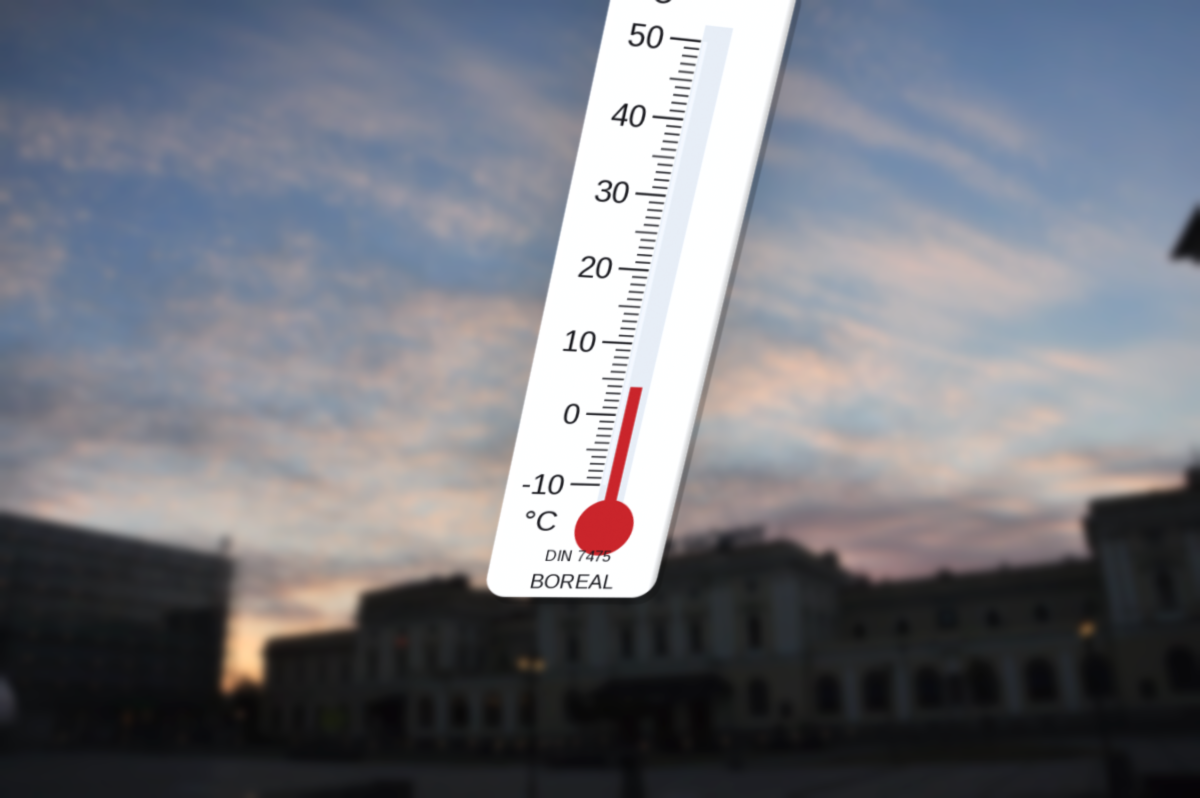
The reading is 4 °C
